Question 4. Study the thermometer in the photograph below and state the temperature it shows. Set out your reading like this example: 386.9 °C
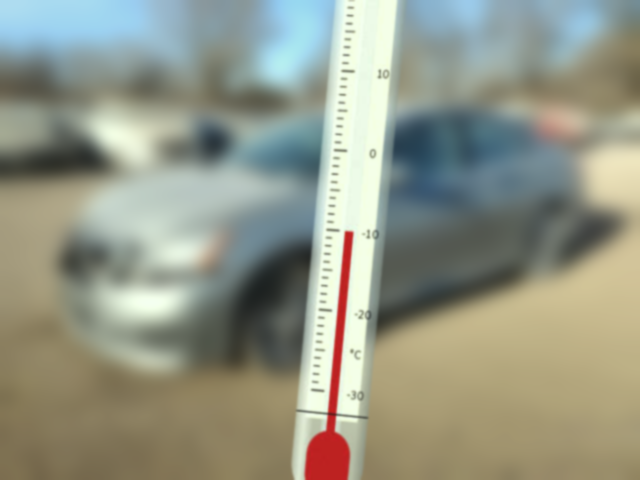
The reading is -10 °C
